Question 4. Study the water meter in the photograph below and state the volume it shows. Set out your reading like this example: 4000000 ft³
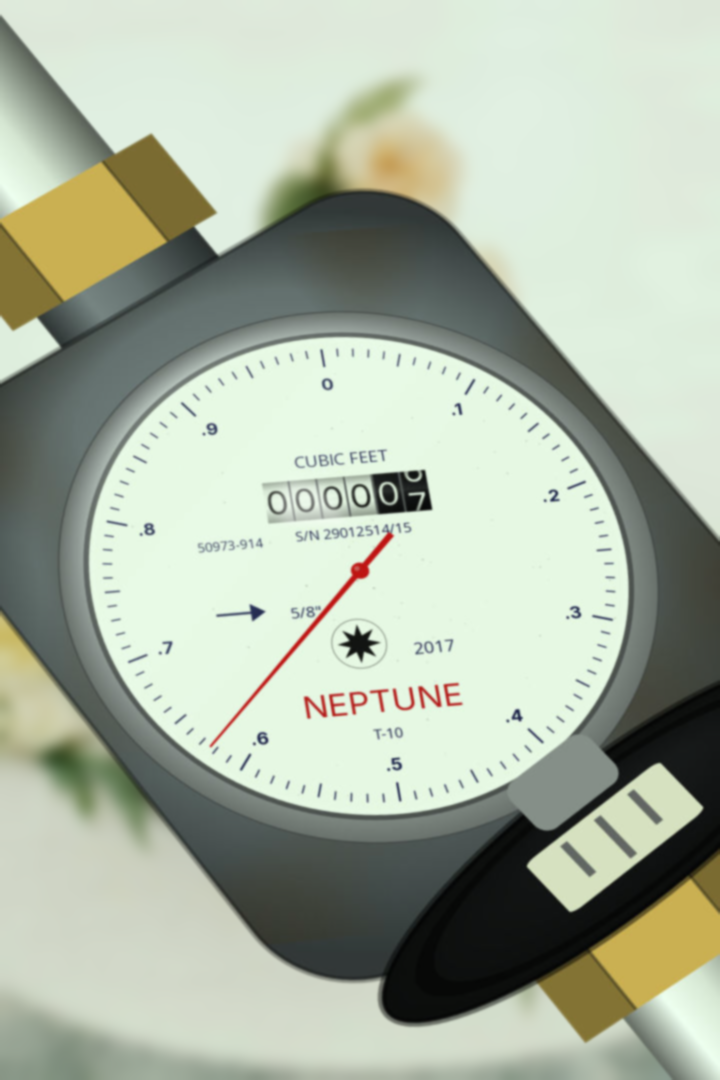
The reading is 6.62 ft³
